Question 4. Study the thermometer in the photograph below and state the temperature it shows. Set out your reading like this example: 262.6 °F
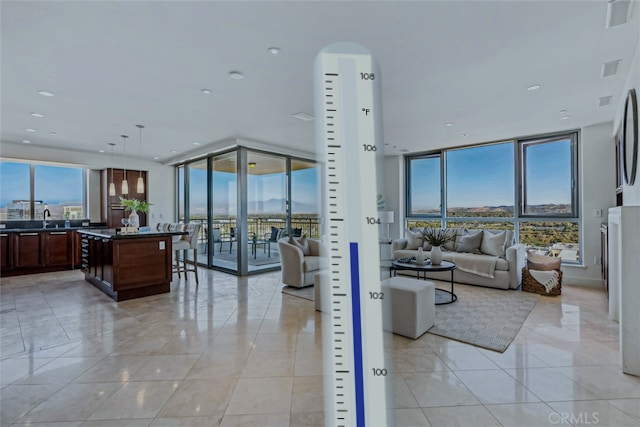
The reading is 103.4 °F
